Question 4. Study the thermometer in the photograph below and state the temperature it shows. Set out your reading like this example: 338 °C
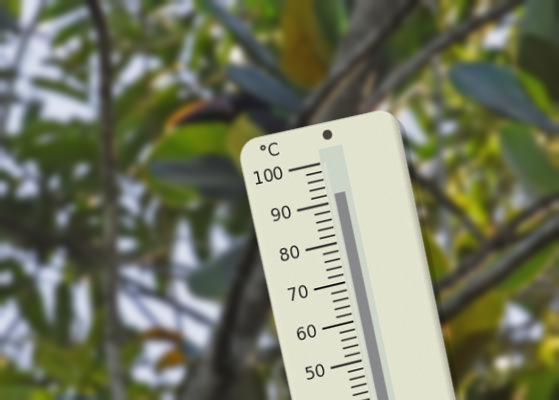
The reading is 92 °C
